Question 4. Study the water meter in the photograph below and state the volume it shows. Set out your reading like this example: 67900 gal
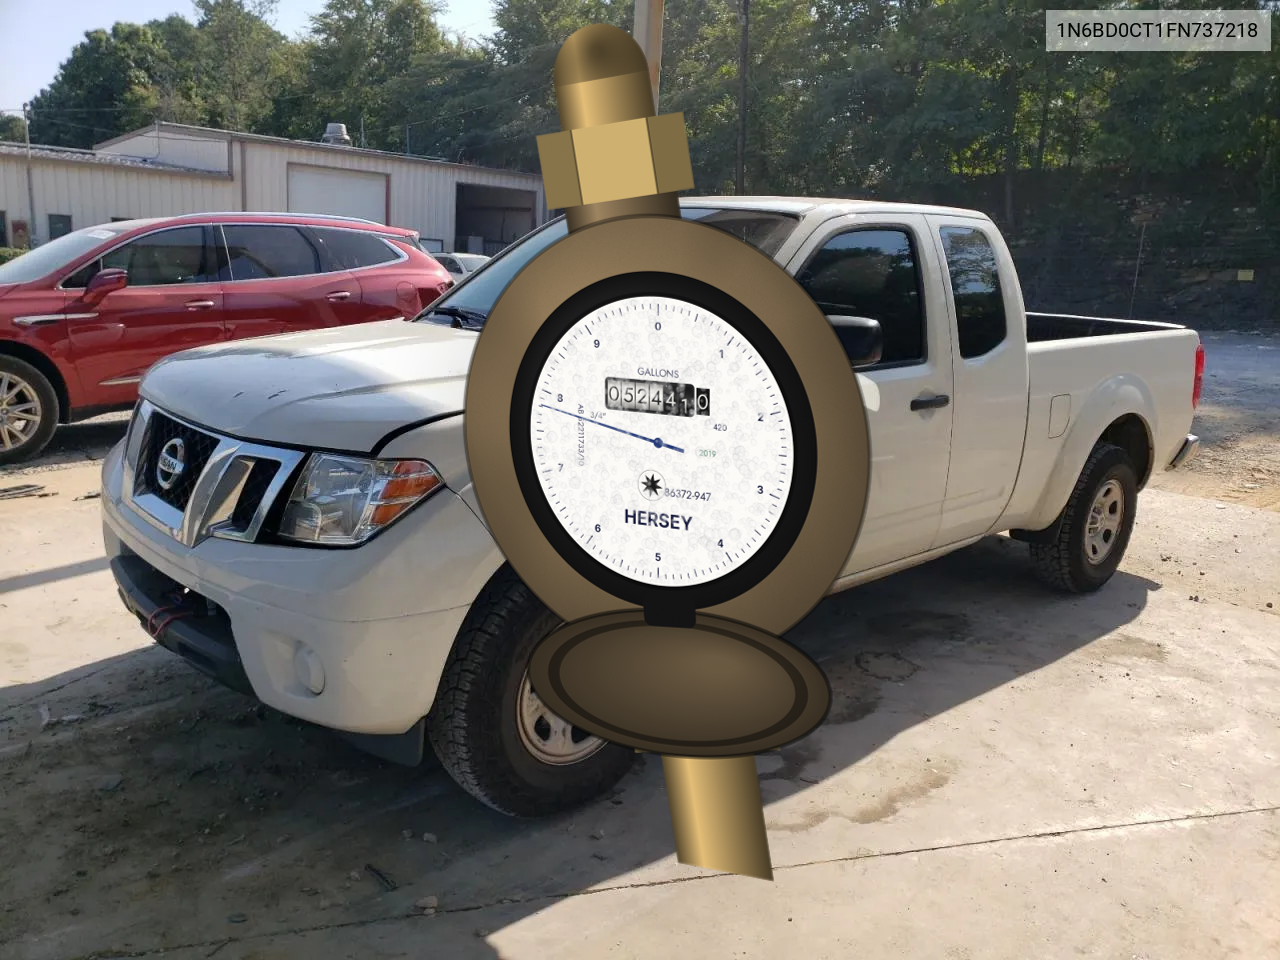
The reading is 524407.8 gal
